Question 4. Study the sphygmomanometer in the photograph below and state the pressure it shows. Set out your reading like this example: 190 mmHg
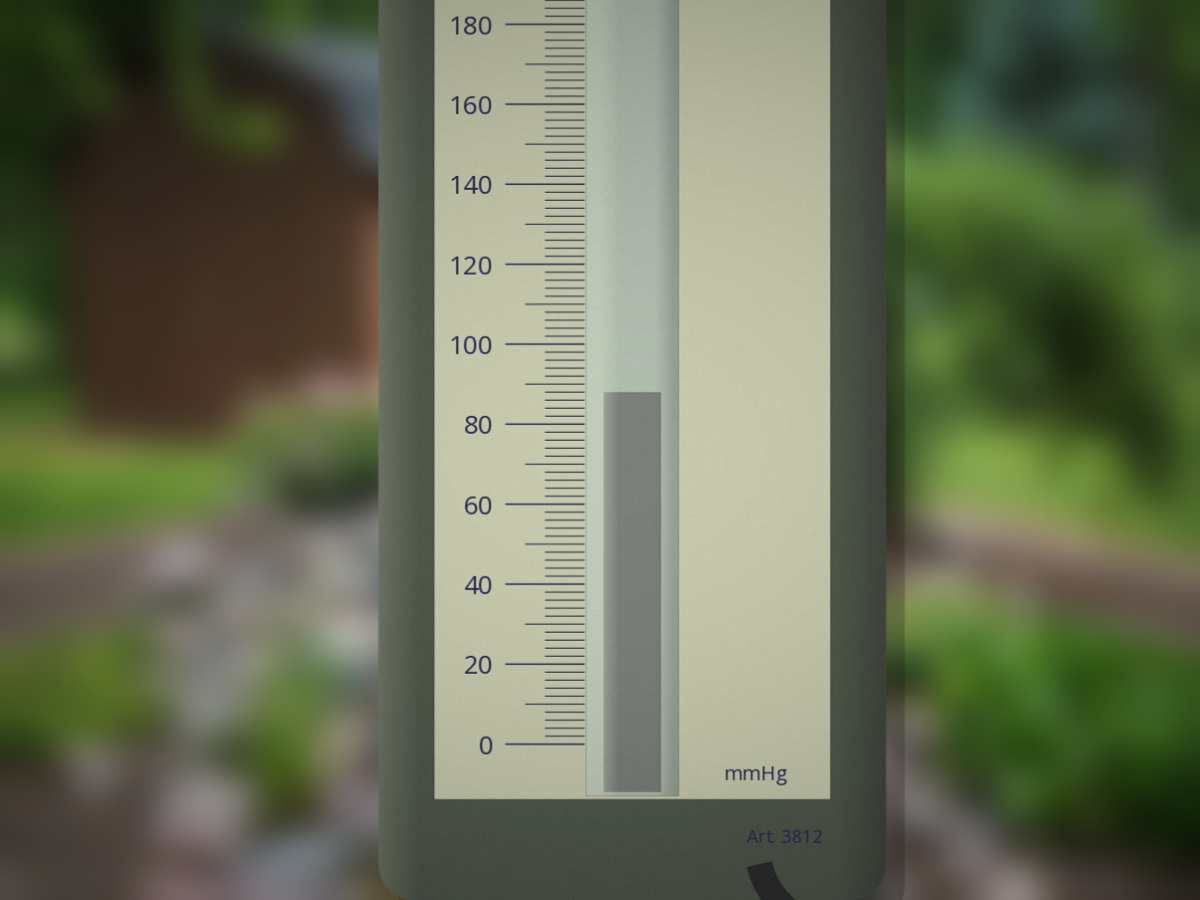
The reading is 88 mmHg
